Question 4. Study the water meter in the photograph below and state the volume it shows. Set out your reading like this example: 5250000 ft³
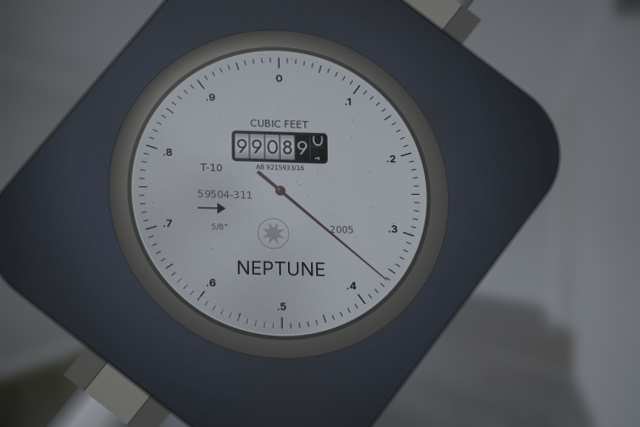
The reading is 990890.36 ft³
